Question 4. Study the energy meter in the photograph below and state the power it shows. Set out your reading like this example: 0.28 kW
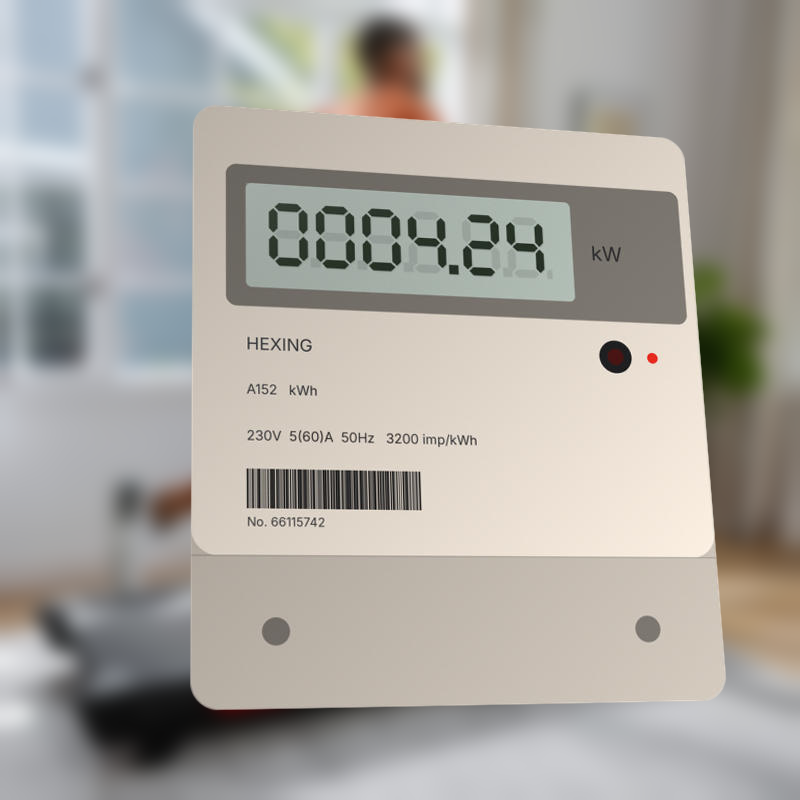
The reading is 4.24 kW
